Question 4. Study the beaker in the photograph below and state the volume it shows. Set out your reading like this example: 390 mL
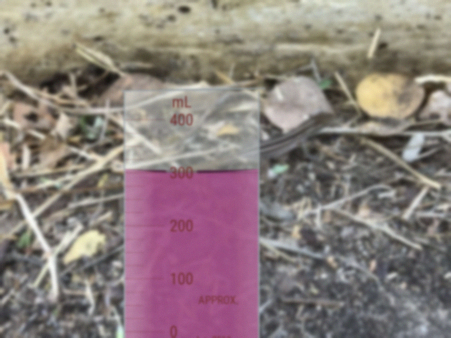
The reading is 300 mL
